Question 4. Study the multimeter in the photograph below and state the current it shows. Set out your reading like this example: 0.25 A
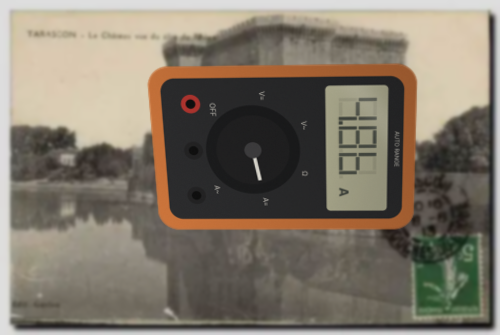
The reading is 4.86 A
